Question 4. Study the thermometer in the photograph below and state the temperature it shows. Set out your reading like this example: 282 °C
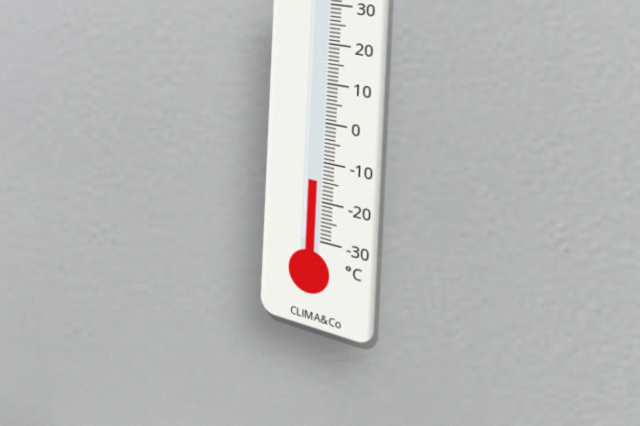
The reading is -15 °C
